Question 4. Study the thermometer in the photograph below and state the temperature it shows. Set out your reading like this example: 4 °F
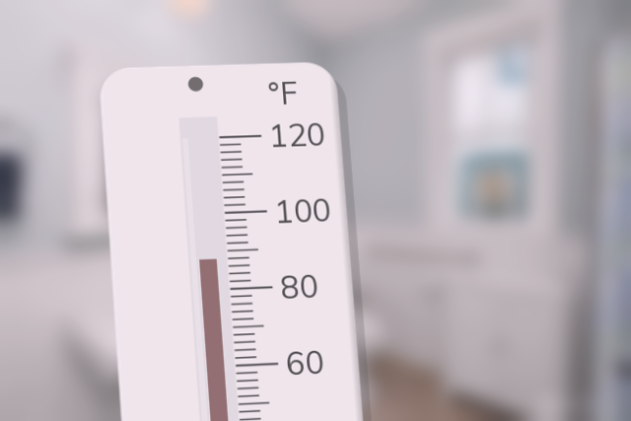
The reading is 88 °F
